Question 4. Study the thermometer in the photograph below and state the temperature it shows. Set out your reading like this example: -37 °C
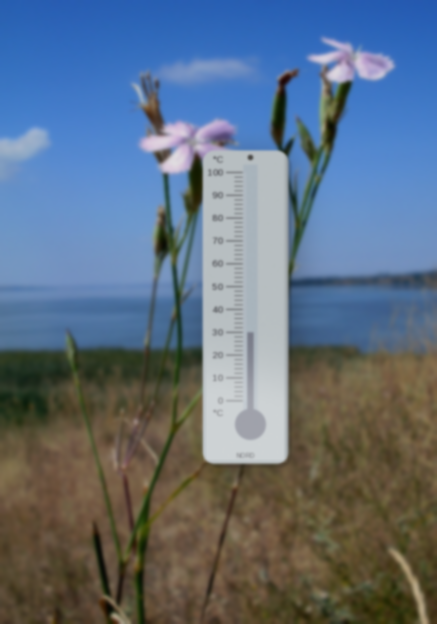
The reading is 30 °C
